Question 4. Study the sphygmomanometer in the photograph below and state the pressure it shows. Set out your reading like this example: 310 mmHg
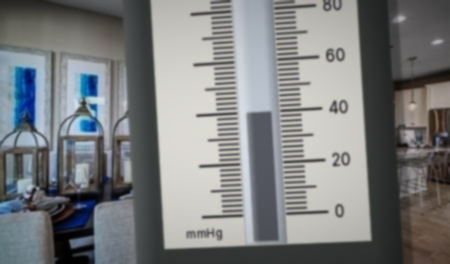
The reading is 40 mmHg
